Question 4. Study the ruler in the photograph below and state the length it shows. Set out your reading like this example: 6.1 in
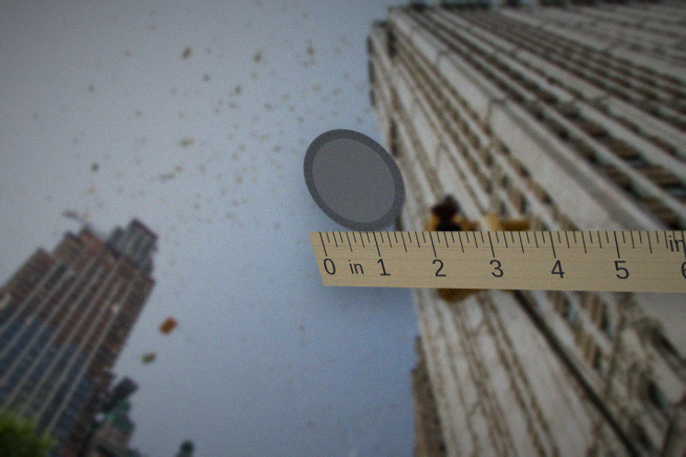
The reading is 1.75 in
